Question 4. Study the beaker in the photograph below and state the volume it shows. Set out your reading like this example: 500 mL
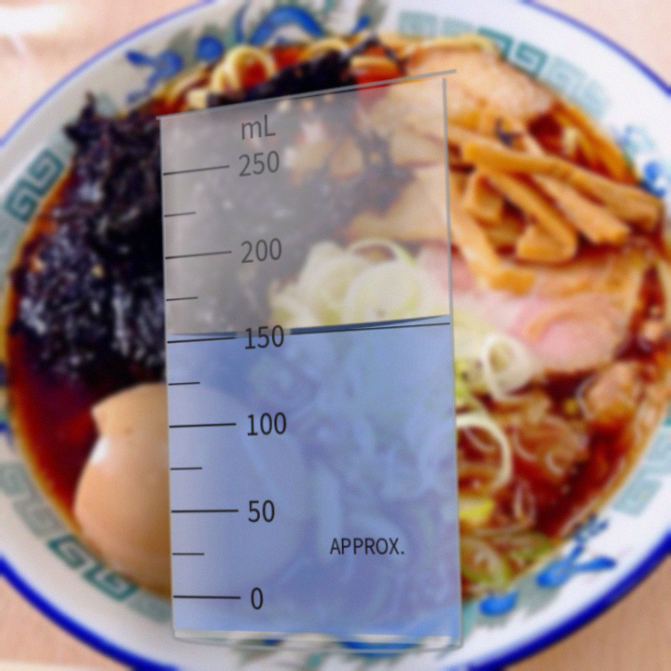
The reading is 150 mL
